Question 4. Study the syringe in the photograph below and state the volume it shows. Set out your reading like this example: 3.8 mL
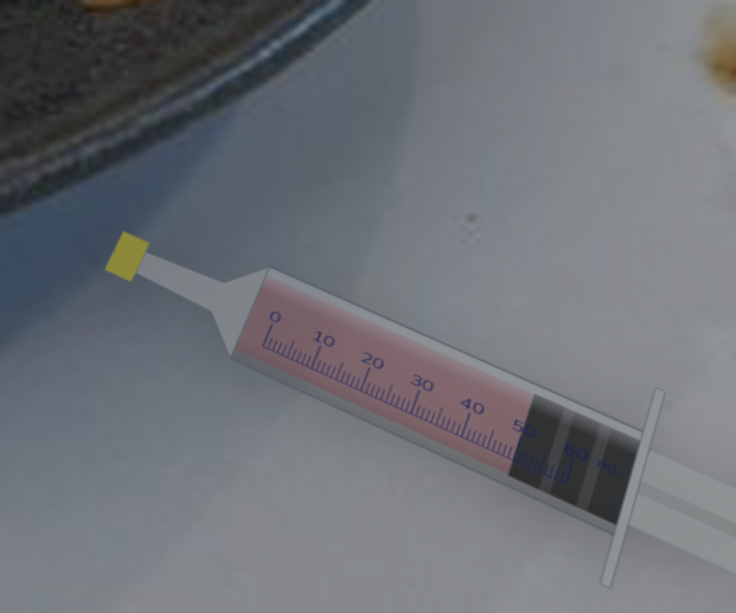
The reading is 50 mL
